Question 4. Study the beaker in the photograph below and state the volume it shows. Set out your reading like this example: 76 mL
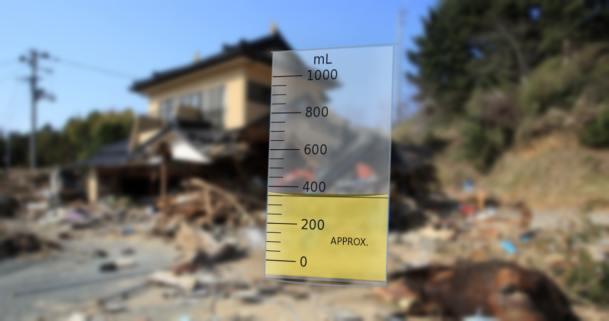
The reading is 350 mL
